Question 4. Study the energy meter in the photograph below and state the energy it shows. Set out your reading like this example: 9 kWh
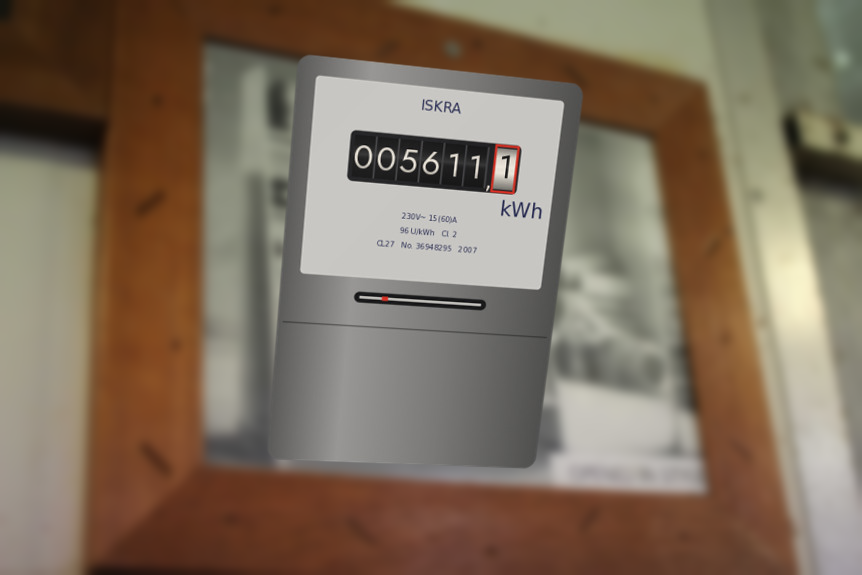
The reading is 5611.1 kWh
